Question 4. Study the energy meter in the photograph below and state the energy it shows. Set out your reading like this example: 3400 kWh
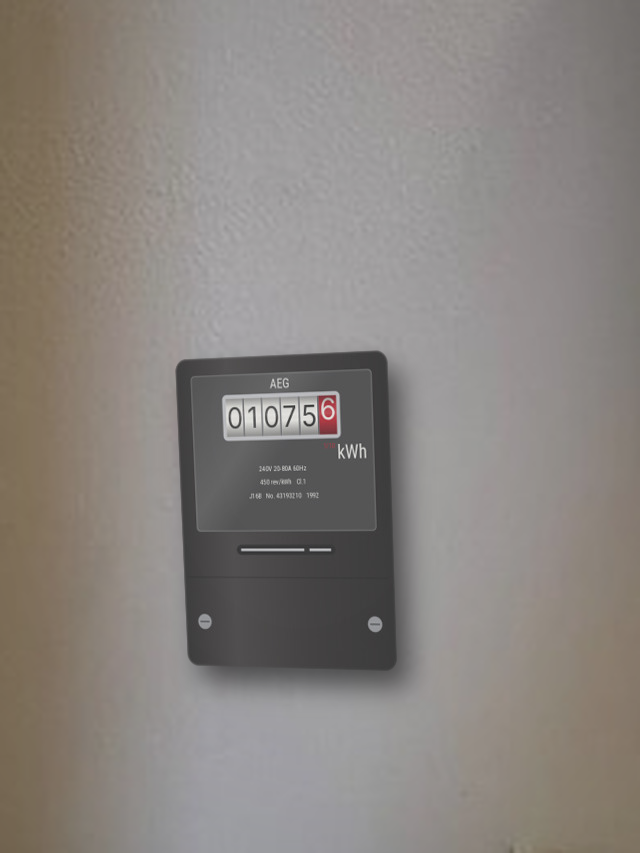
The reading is 1075.6 kWh
